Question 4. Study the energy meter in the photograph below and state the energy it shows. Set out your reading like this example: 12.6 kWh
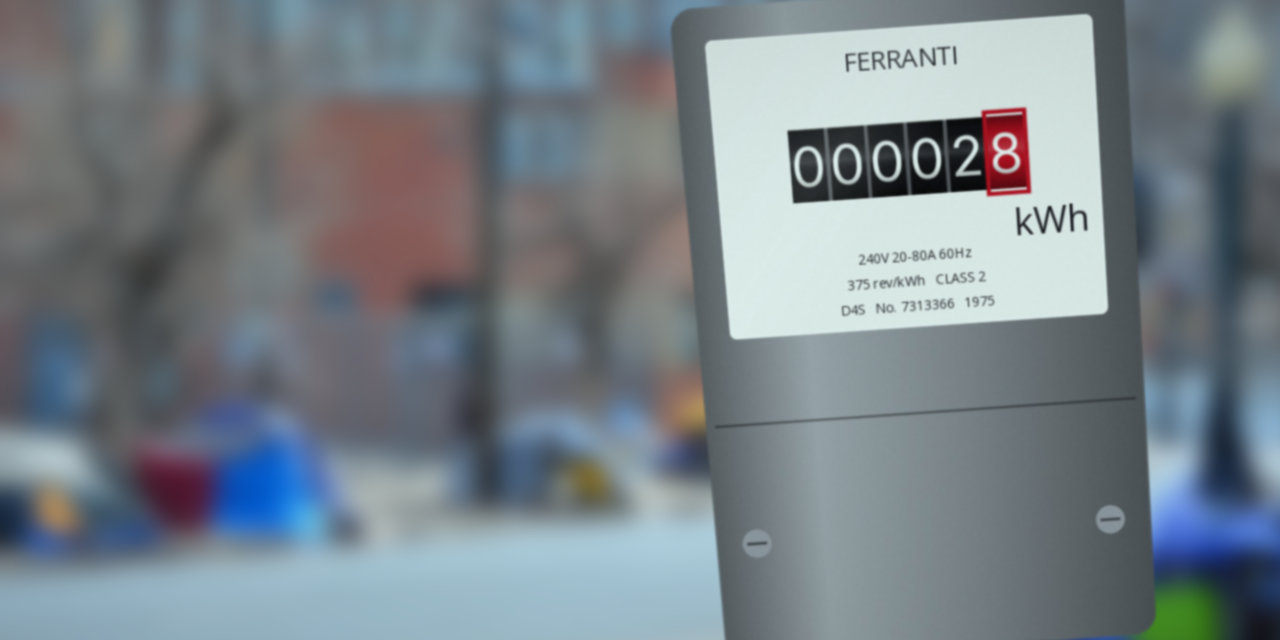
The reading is 2.8 kWh
